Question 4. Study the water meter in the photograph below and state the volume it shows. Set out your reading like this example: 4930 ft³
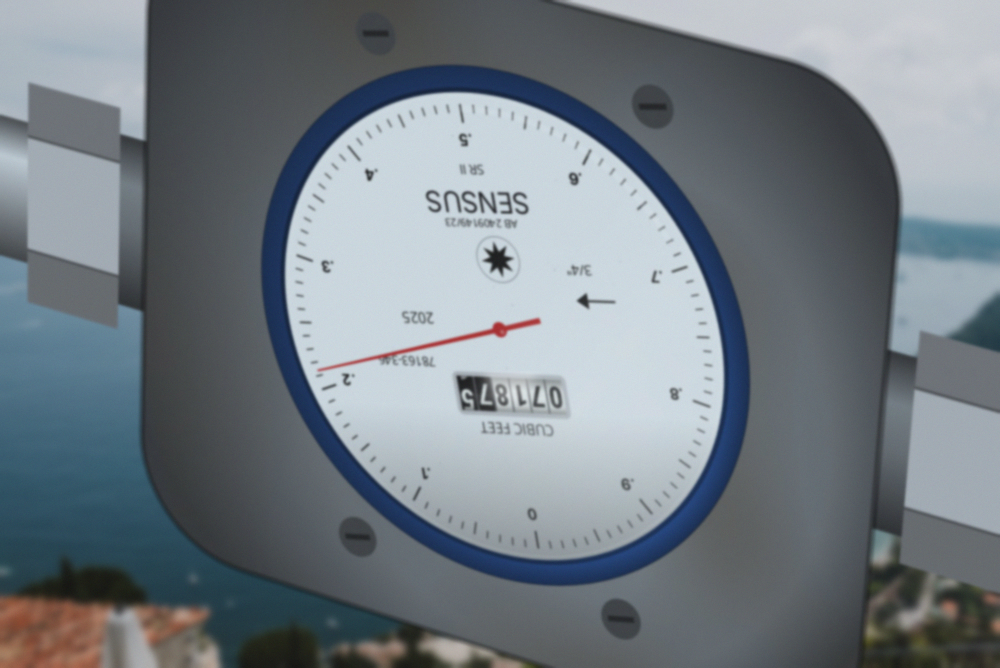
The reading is 71875.21 ft³
